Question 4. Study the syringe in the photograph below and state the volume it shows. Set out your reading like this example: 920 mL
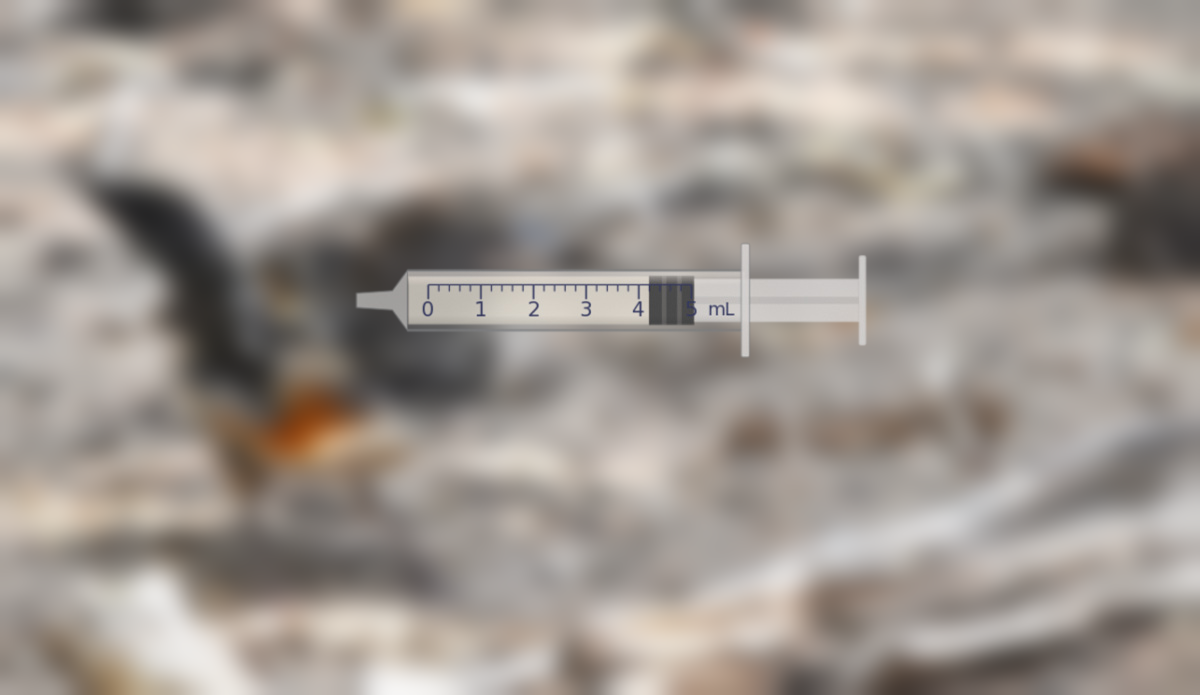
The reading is 4.2 mL
